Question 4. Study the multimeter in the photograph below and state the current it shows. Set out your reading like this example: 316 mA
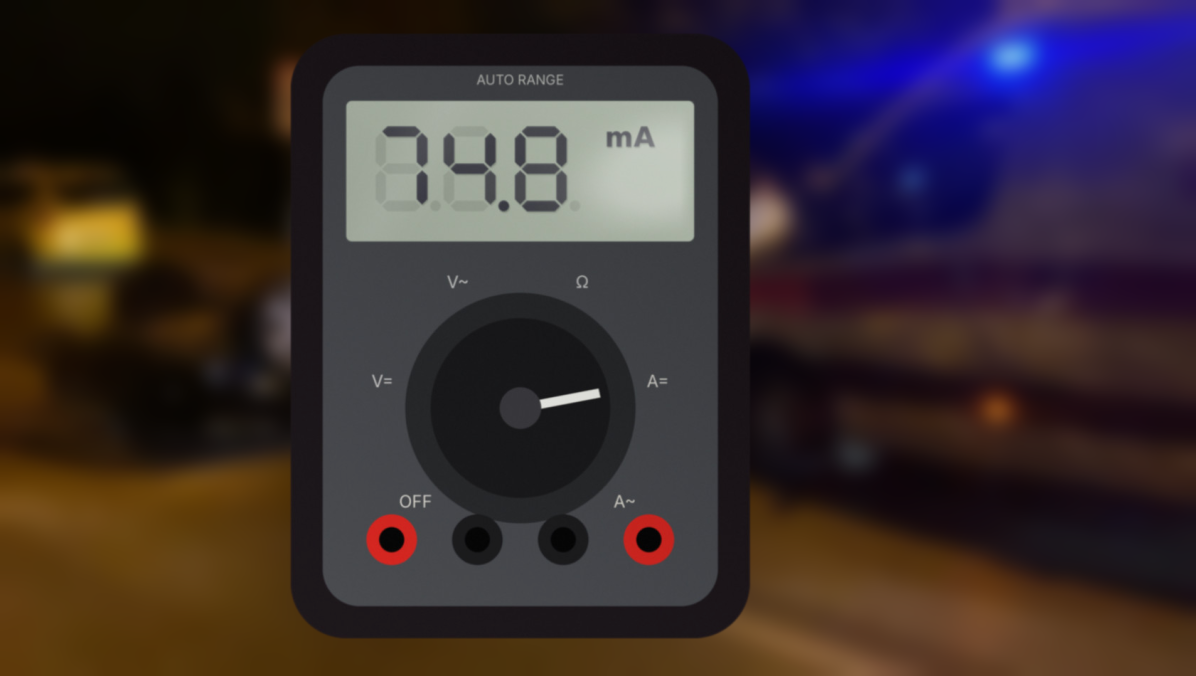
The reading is 74.8 mA
